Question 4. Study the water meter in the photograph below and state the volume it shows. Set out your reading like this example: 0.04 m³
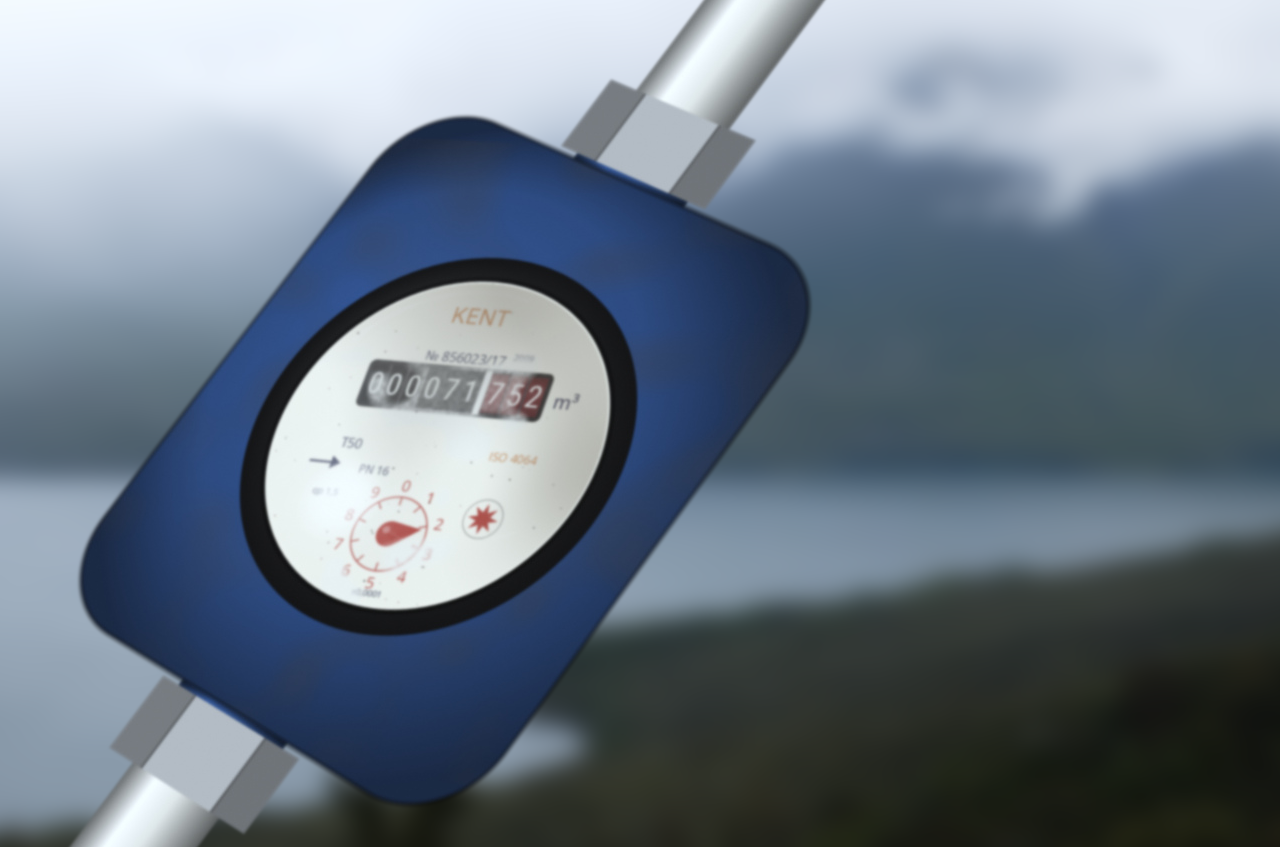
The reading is 71.7522 m³
